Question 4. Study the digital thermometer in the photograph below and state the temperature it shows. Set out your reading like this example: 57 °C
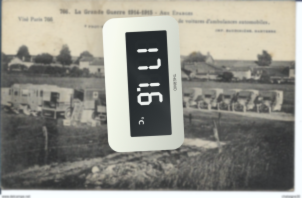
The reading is 171.6 °C
